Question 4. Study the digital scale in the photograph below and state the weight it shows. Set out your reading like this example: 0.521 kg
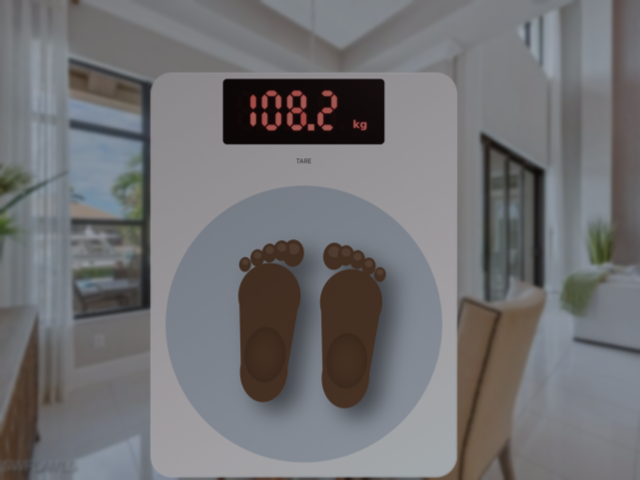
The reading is 108.2 kg
